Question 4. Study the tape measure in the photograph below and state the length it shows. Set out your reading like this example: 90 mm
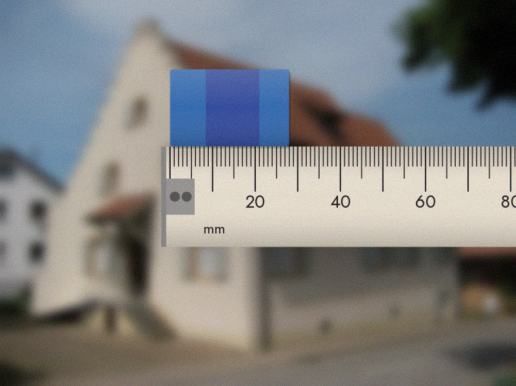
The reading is 28 mm
